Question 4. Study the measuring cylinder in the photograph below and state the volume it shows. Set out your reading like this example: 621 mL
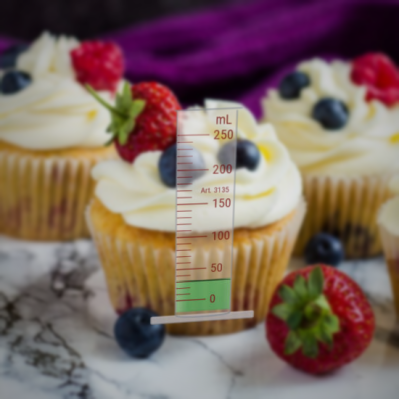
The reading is 30 mL
